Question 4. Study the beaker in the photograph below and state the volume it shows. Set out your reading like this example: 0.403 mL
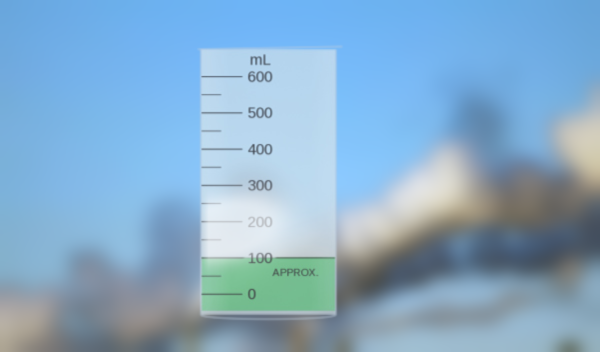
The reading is 100 mL
